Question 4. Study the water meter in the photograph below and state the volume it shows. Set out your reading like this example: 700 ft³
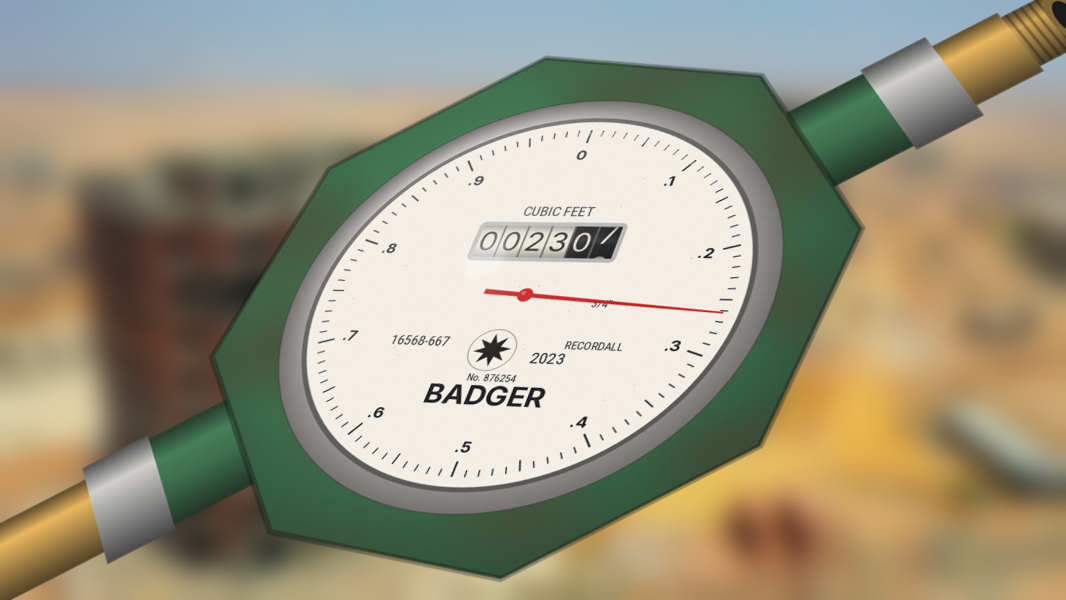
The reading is 2307.26 ft³
